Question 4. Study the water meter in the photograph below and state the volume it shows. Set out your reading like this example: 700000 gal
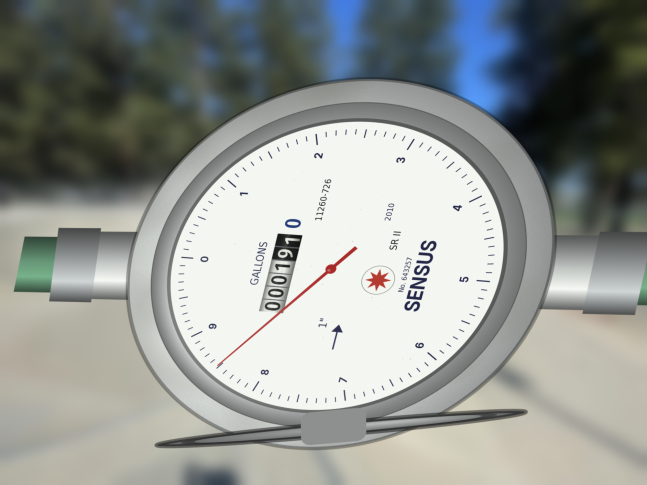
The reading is 1908.5 gal
